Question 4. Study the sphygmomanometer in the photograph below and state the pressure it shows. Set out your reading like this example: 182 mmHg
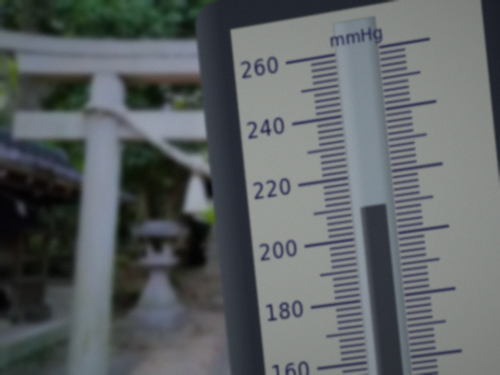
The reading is 210 mmHg
